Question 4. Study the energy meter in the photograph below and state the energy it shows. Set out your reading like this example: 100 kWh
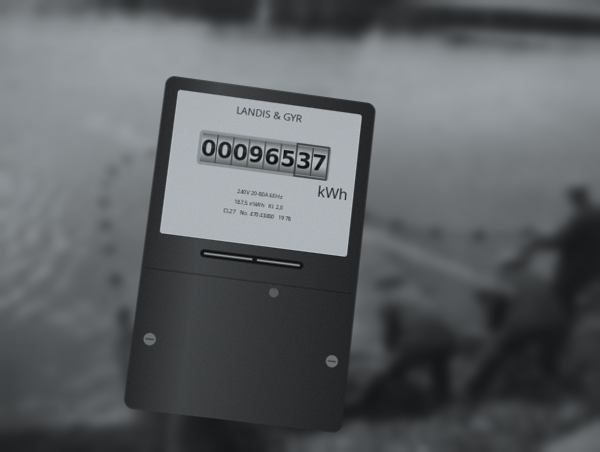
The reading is 965.37 kWh
